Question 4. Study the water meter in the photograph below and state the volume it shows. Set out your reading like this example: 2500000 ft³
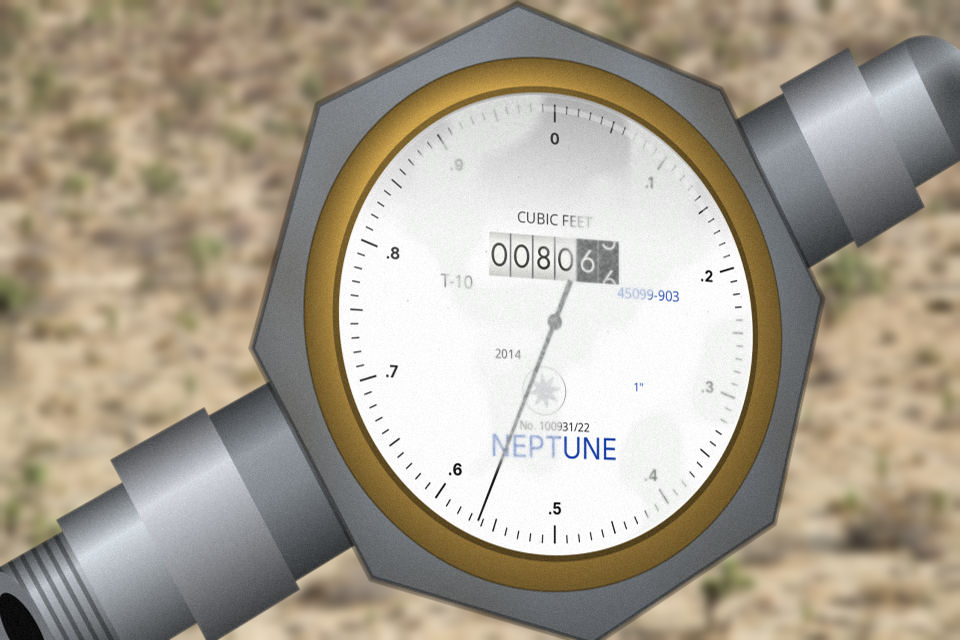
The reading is 8065.56 ft³
